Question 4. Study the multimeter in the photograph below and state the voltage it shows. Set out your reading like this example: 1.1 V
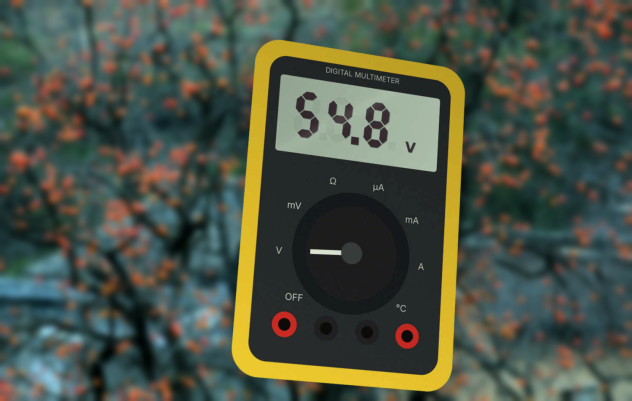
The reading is 54.8 V
